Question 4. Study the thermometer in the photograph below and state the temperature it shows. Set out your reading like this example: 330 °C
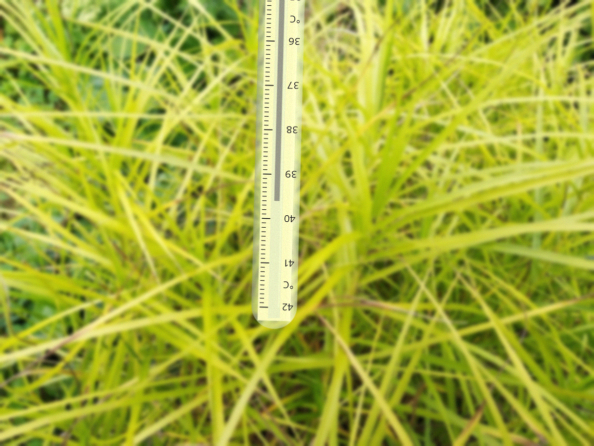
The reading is 39.6 °C
